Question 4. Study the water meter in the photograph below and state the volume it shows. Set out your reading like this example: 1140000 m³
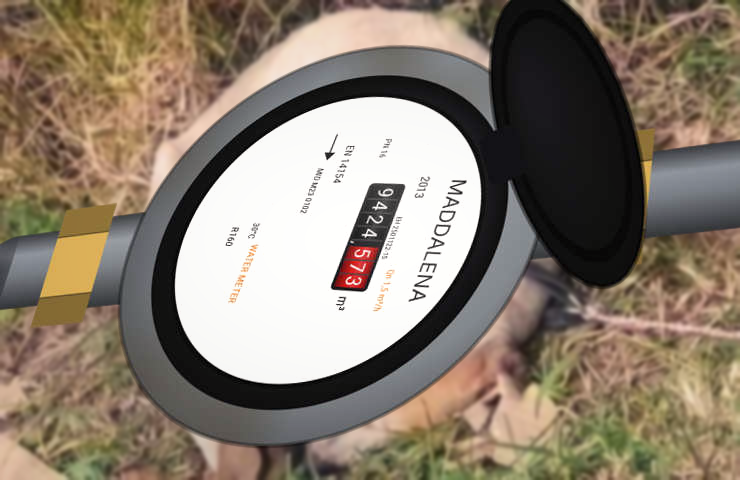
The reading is 9424.573 m³
